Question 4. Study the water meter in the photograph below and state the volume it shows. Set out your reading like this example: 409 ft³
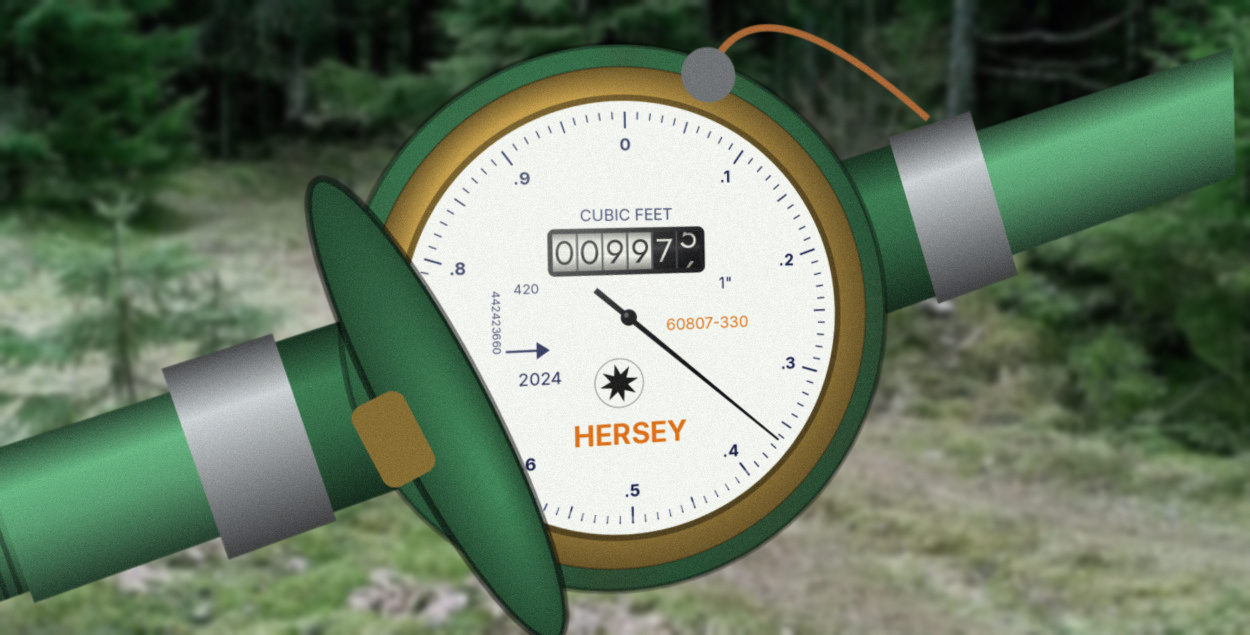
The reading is 9975.36 ft³
